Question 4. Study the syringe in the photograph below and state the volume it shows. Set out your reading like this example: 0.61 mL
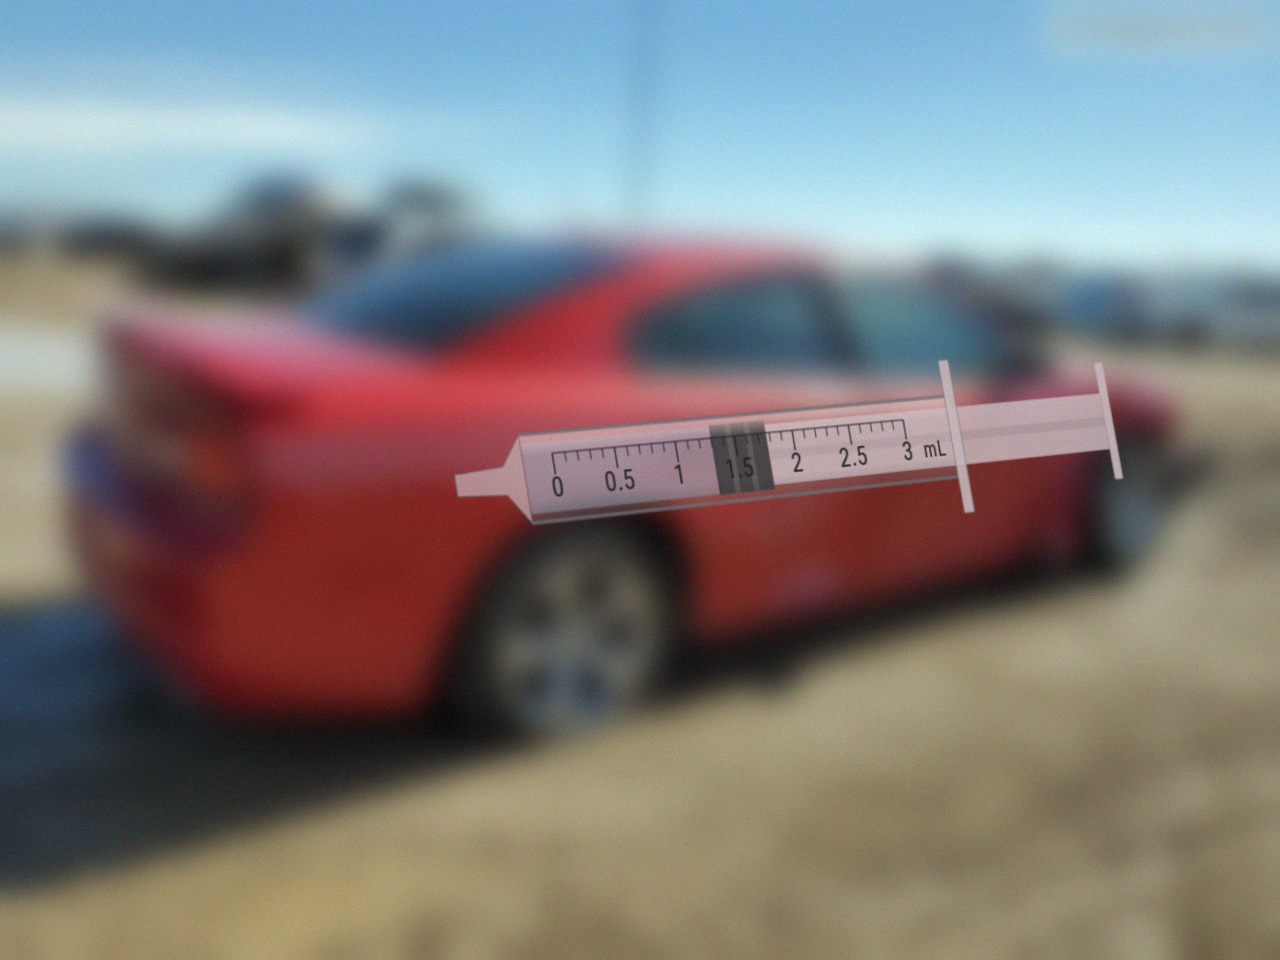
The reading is 1.3 mL
